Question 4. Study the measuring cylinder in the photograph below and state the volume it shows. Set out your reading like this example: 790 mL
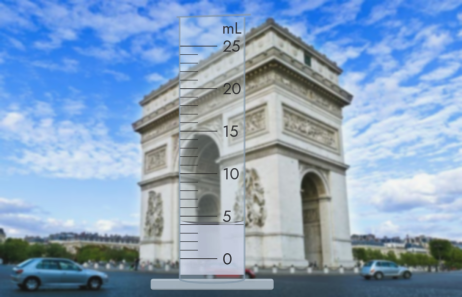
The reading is 4 mL
